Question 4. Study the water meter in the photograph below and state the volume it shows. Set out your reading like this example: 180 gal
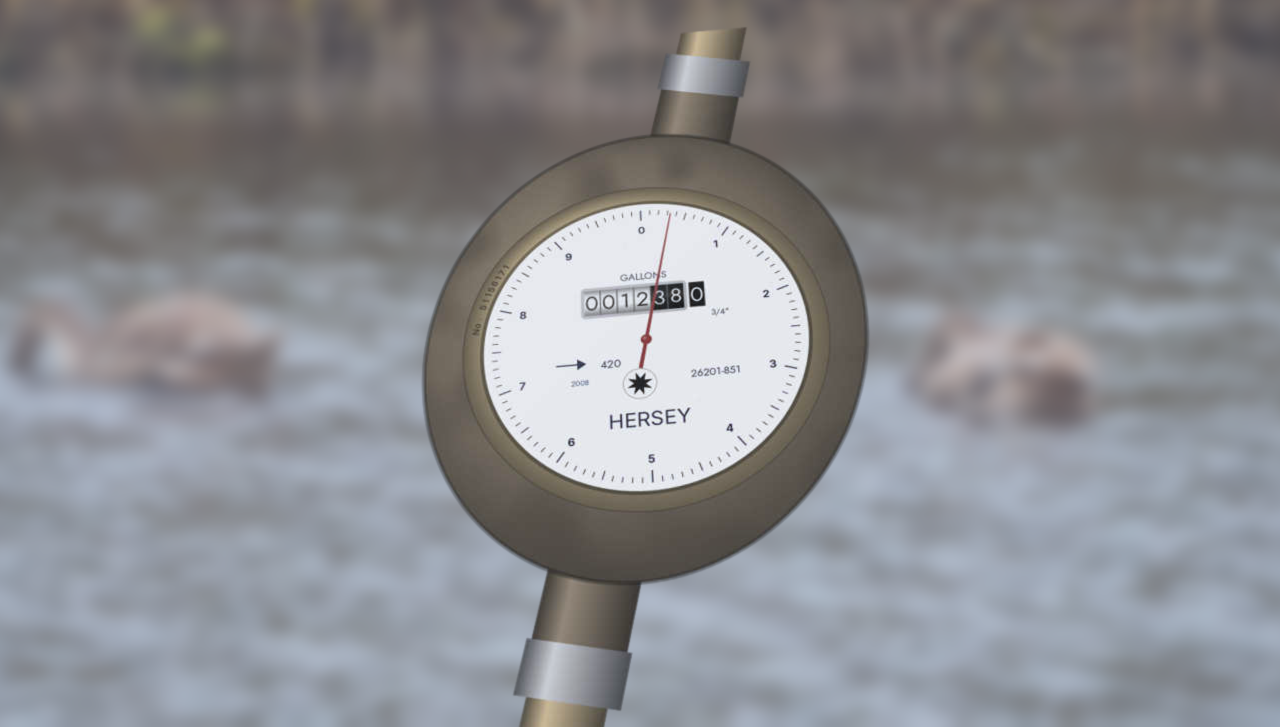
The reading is 12380.3 gal
